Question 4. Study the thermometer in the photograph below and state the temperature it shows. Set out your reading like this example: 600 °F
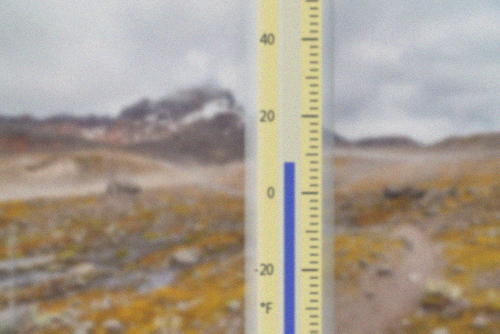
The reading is 8 °F
